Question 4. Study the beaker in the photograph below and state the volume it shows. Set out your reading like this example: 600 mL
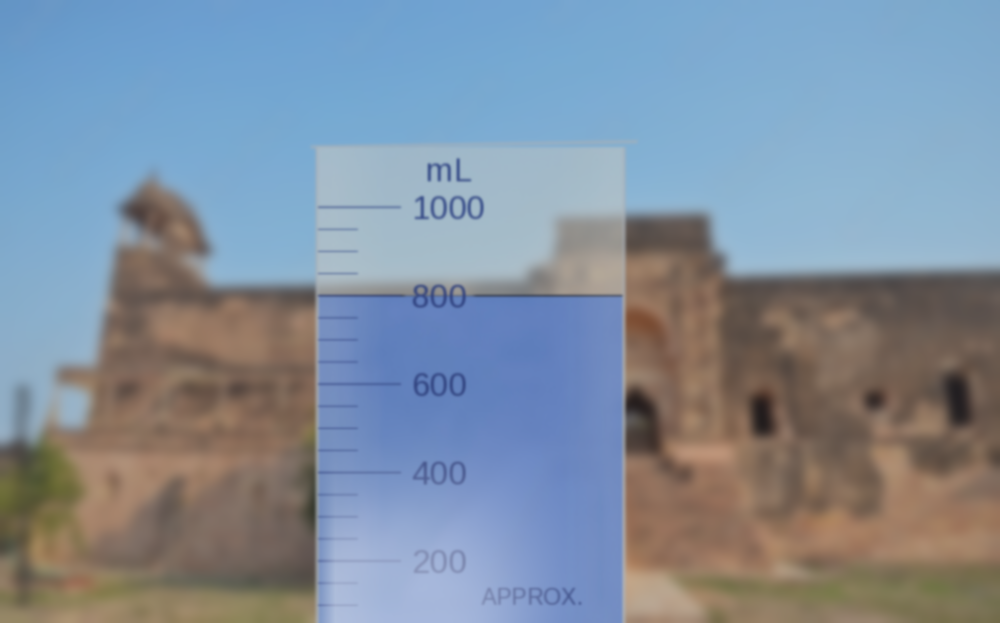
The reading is 800 mL
